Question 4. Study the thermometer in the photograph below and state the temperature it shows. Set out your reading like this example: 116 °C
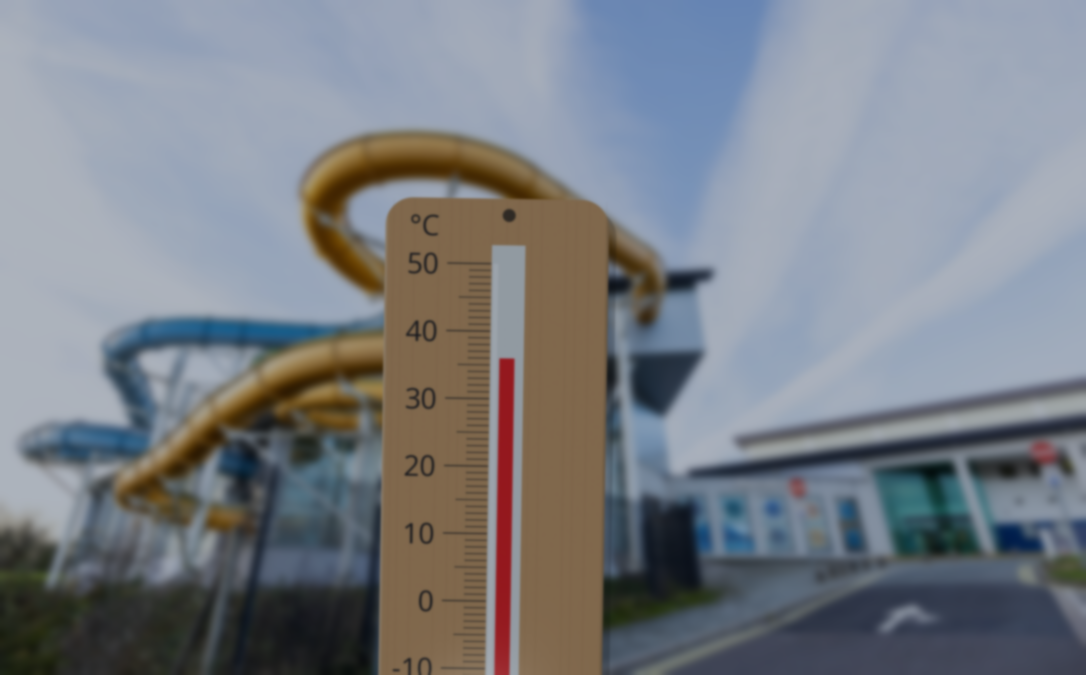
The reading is 36 °C
